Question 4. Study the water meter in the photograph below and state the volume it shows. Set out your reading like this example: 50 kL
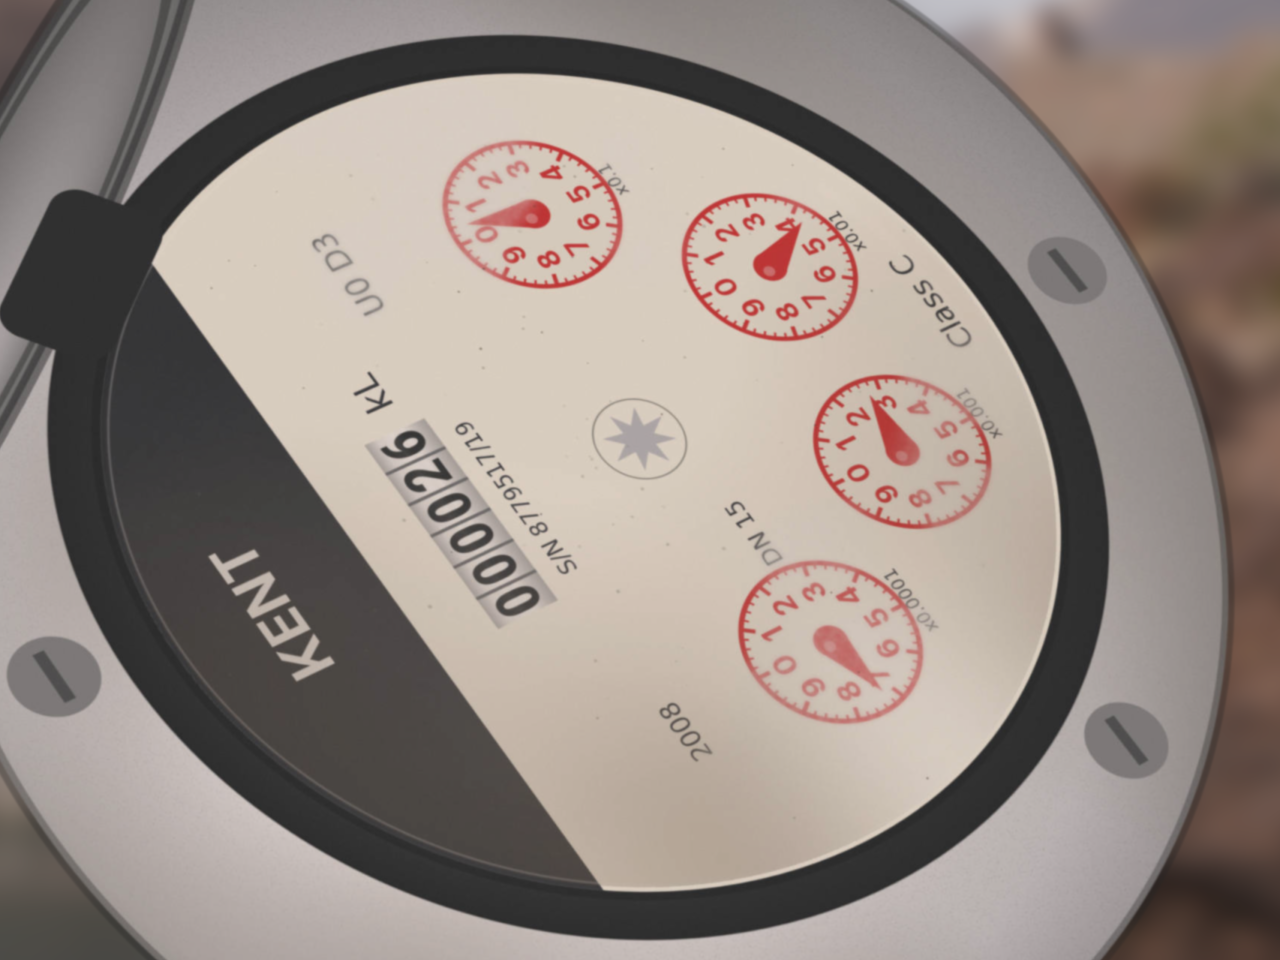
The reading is 26.0427 kL
